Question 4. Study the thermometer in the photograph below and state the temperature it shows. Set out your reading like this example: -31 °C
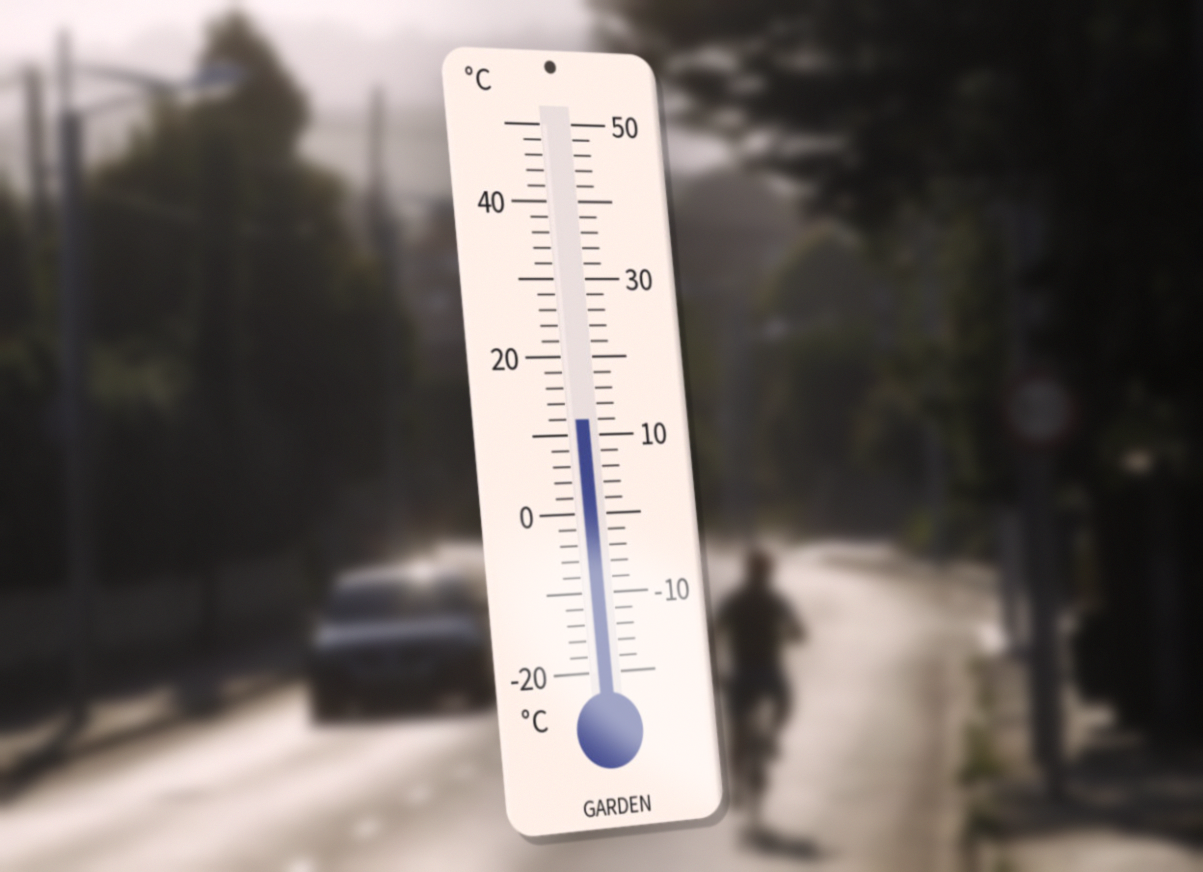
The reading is 12 °C
